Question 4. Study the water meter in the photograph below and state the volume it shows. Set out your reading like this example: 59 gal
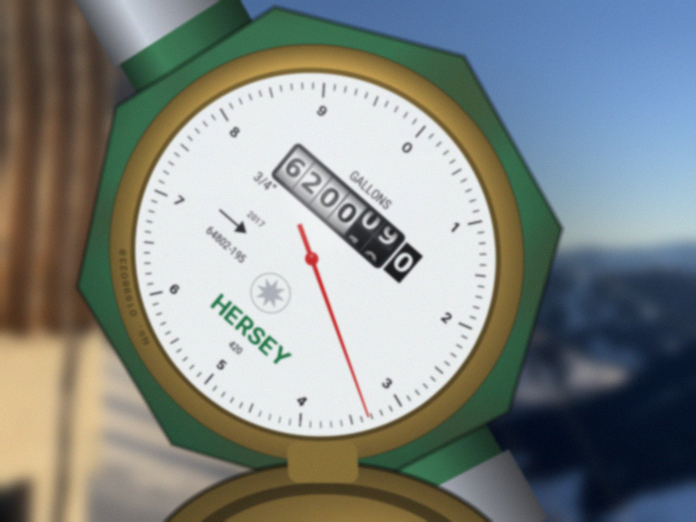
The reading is 6200093.3 gal
